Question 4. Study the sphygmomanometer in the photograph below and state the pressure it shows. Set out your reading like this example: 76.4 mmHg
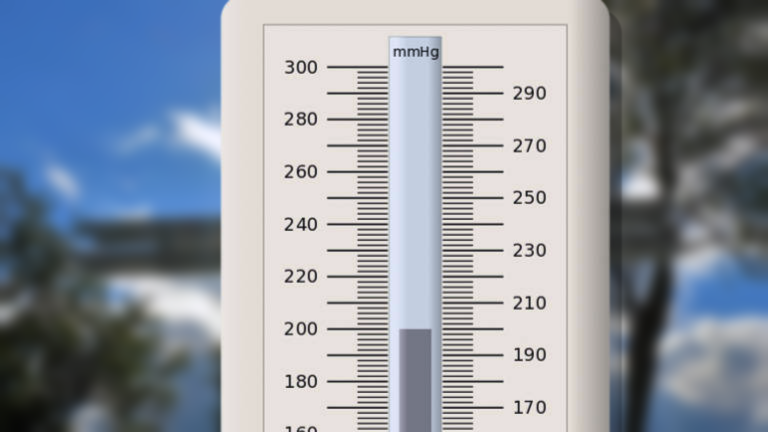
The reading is 200 mmHg
